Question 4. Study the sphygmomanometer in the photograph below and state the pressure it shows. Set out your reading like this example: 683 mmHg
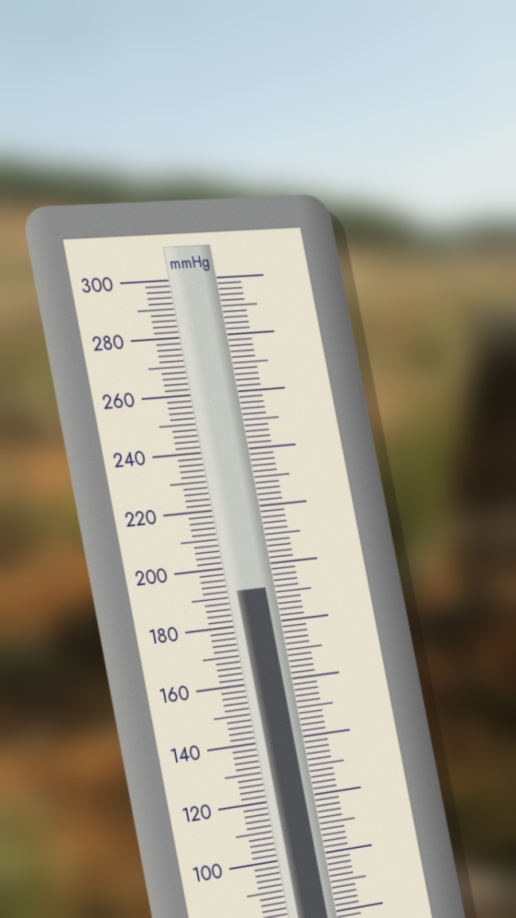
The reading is 192 mmHg
